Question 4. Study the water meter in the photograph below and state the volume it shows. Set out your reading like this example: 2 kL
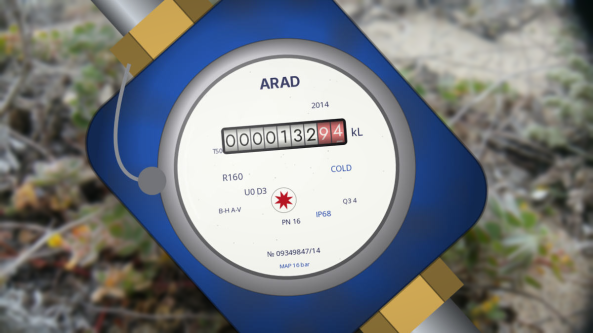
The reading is 132.94 kL
